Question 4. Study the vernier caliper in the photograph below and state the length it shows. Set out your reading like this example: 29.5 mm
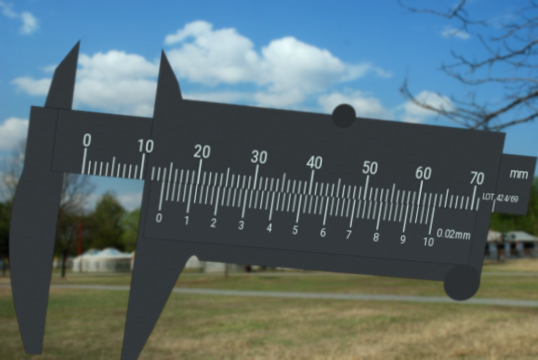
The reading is 14.0 mm
